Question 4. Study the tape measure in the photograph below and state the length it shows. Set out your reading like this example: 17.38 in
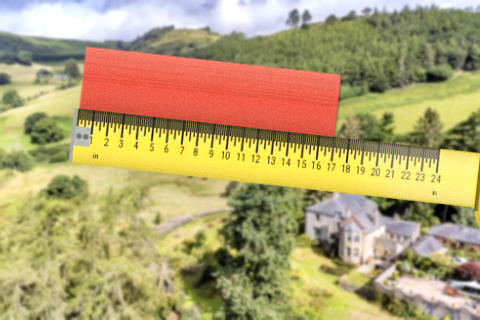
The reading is 17 in
